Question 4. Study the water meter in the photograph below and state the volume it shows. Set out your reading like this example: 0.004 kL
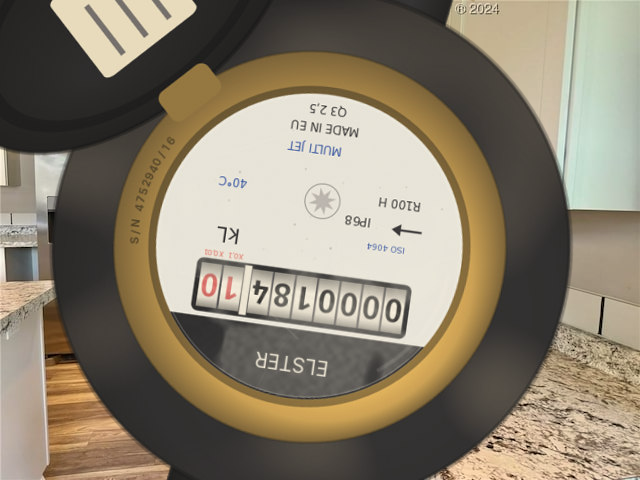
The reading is 184.10 kL
